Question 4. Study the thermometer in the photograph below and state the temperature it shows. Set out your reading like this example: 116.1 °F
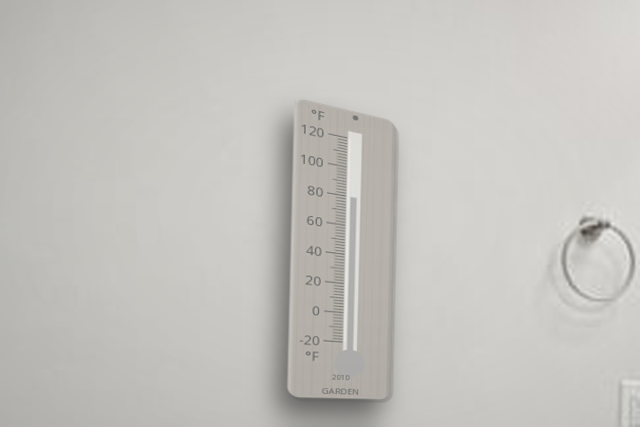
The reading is 80 °F
